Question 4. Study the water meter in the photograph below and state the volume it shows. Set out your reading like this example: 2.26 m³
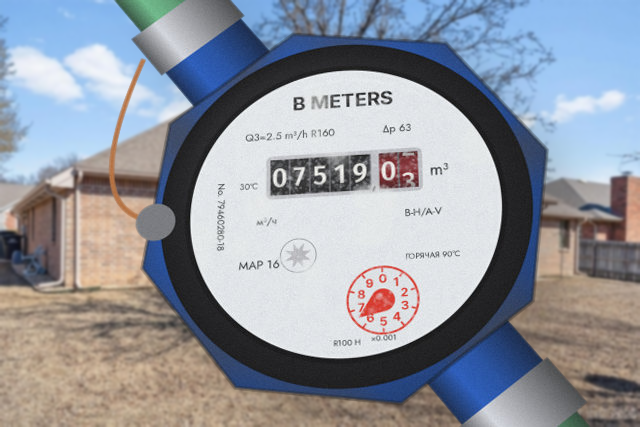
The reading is 7519.026 m³
